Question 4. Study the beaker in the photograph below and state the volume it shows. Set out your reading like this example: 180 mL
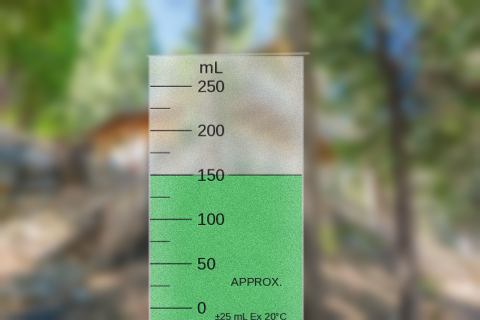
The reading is 150 mL
